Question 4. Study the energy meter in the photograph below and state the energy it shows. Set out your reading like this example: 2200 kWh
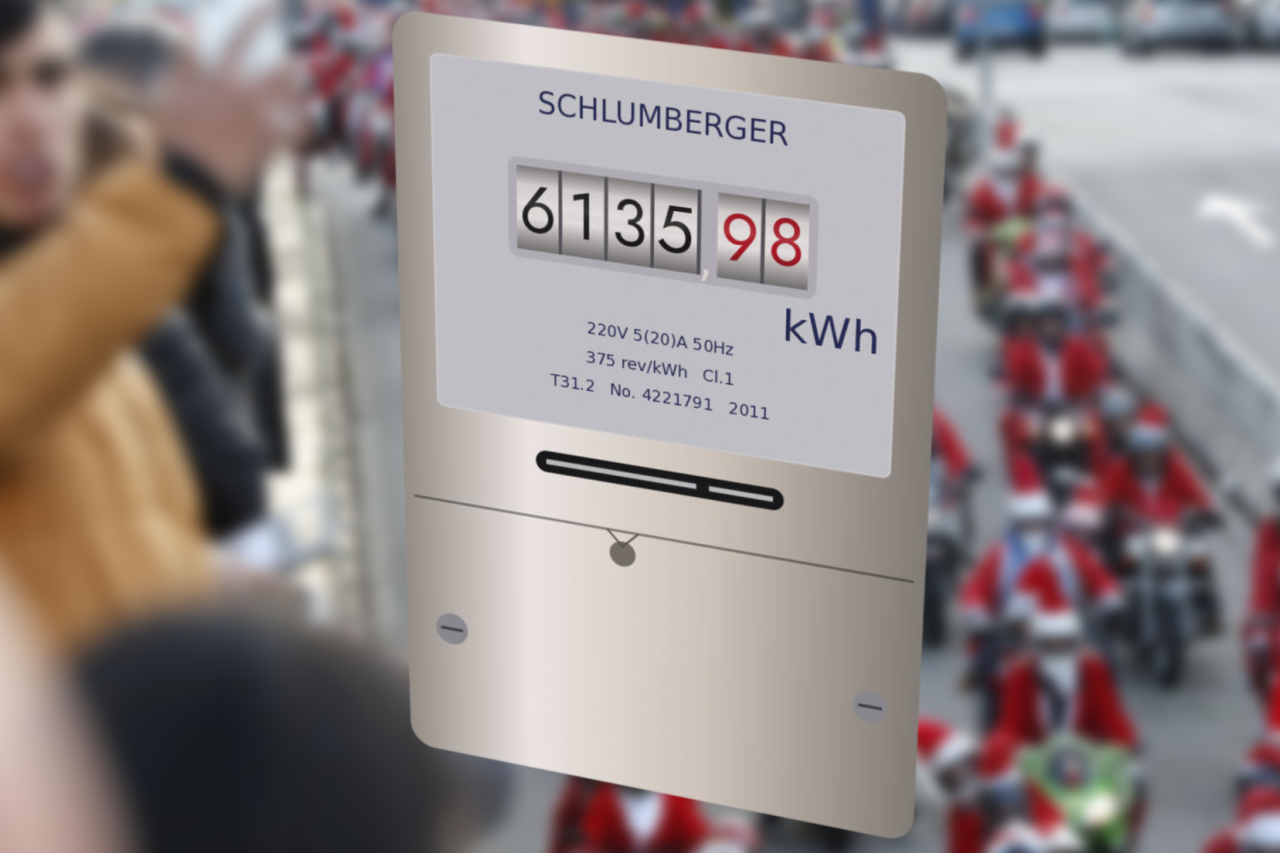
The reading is 6135.98 kWh
